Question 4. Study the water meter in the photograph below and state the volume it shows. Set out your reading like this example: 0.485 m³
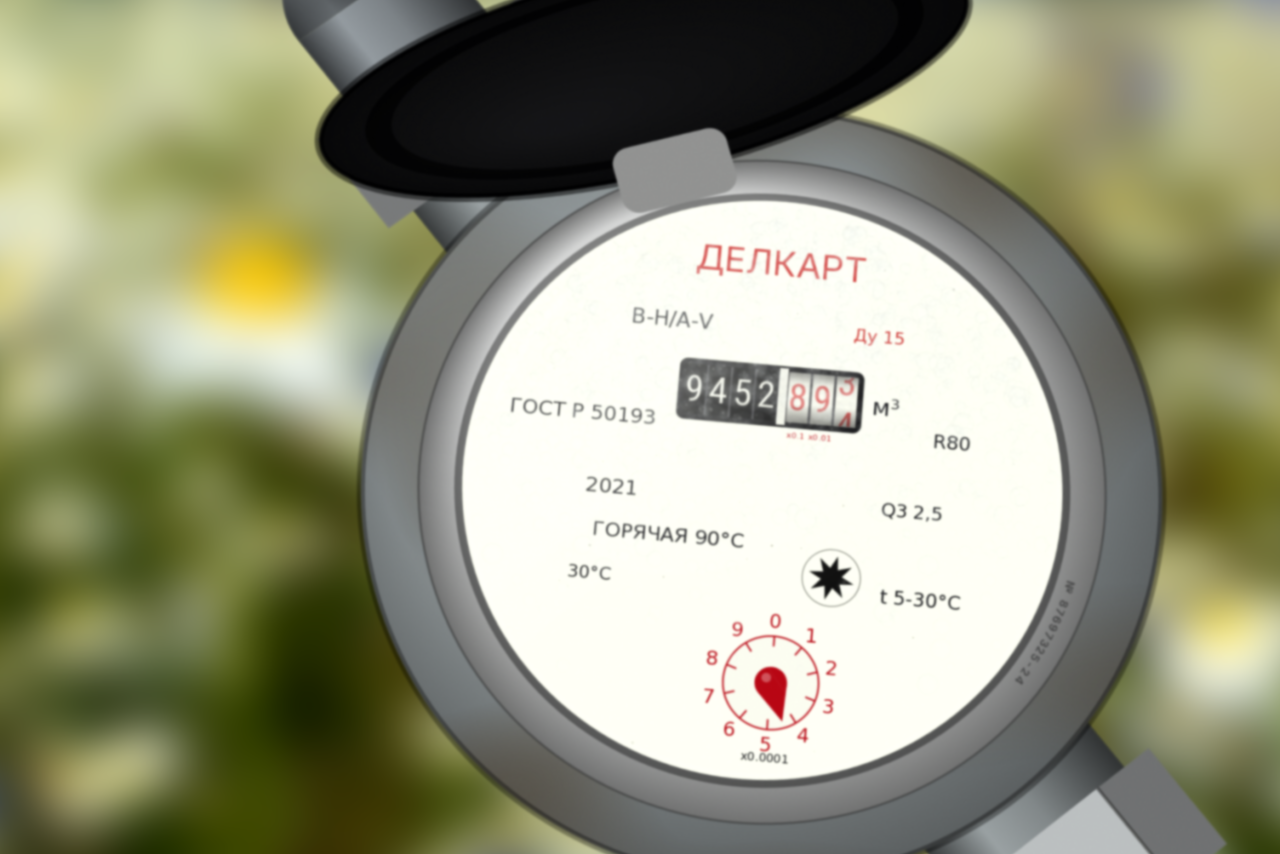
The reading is 9452.8934 m³
